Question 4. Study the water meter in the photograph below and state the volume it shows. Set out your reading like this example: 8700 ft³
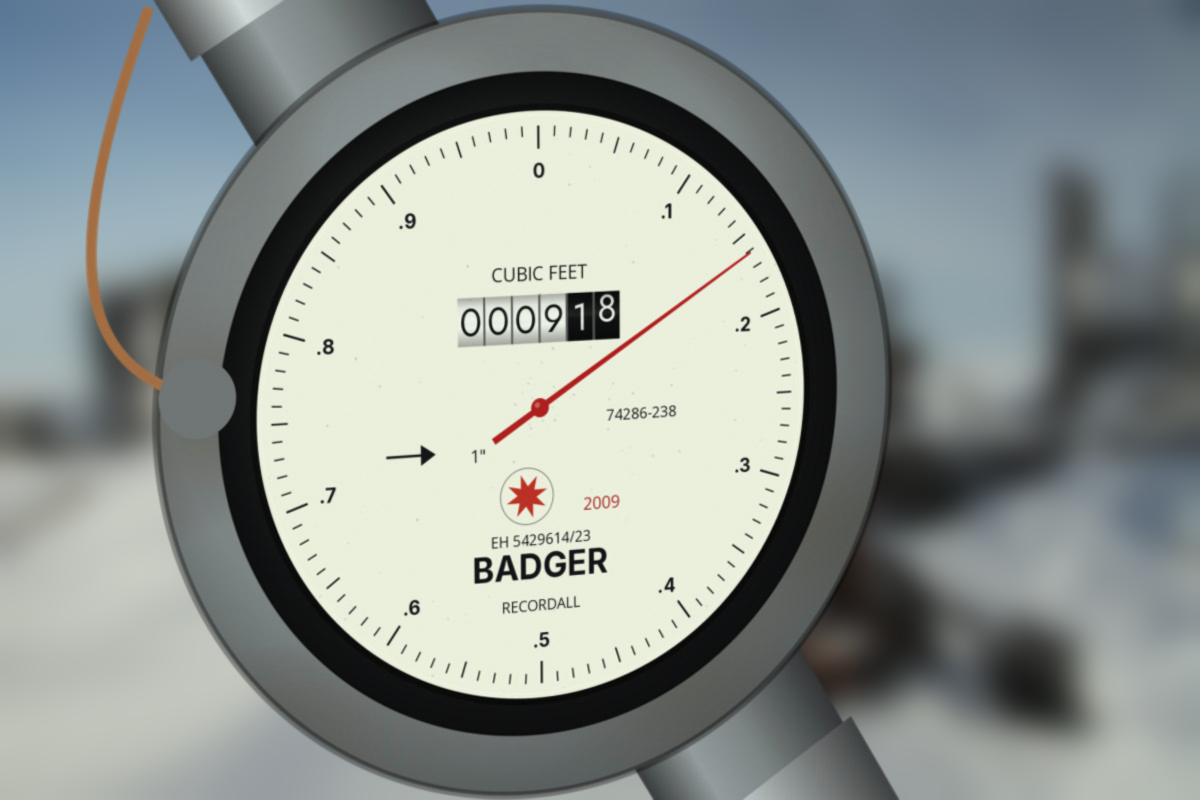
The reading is 918.16 ft³
